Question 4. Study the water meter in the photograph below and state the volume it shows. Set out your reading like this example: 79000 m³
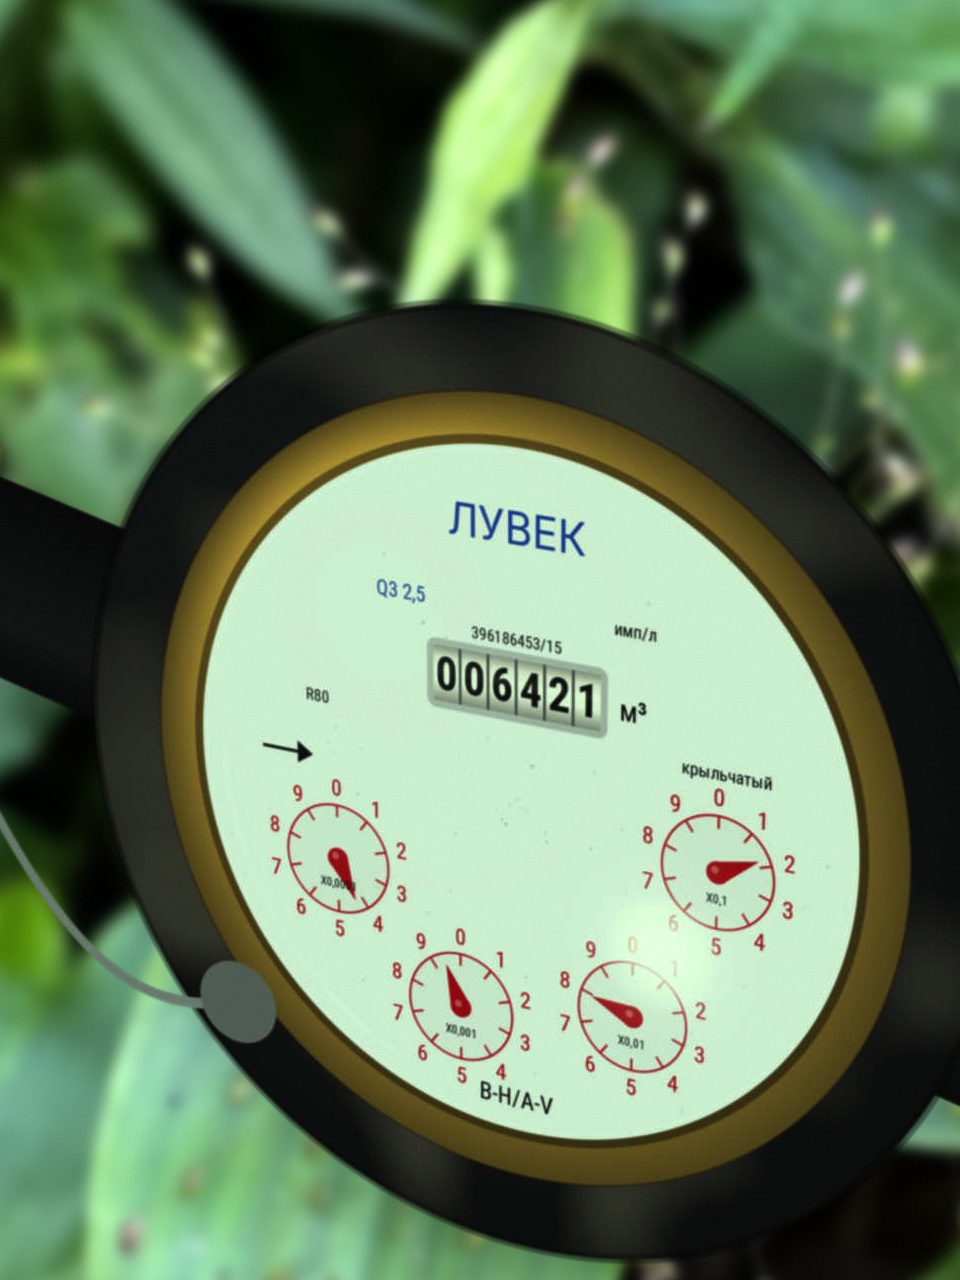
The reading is 6421.1794 m³
